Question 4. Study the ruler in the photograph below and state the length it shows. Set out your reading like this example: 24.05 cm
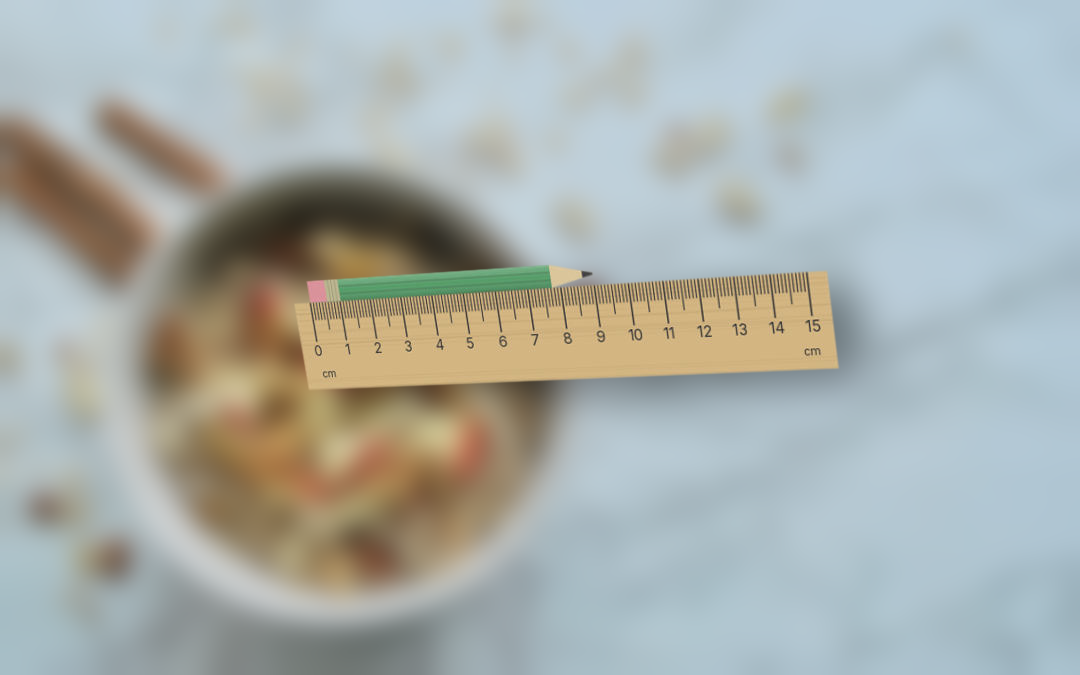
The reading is 9 cm
